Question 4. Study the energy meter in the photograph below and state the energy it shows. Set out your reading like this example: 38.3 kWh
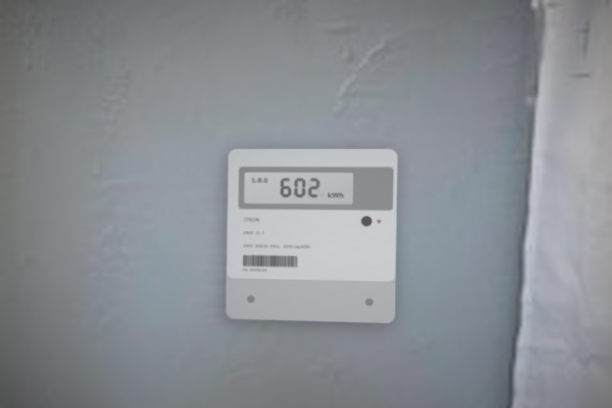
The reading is 602 kWh
